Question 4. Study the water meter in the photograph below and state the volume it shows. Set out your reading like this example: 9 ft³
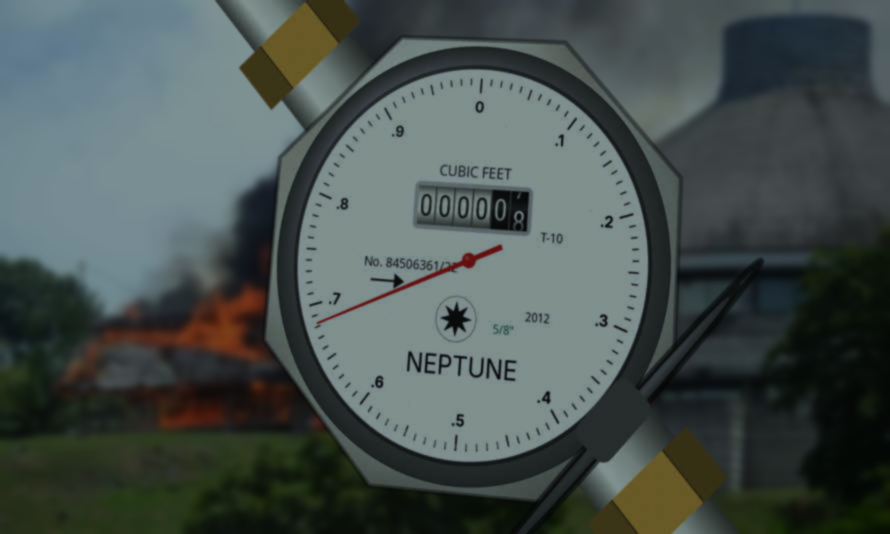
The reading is 7.68 ft³
